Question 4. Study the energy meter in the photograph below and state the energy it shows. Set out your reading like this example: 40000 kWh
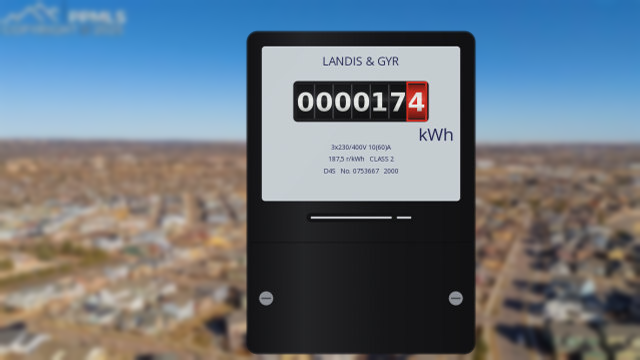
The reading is 17.4 kWh
